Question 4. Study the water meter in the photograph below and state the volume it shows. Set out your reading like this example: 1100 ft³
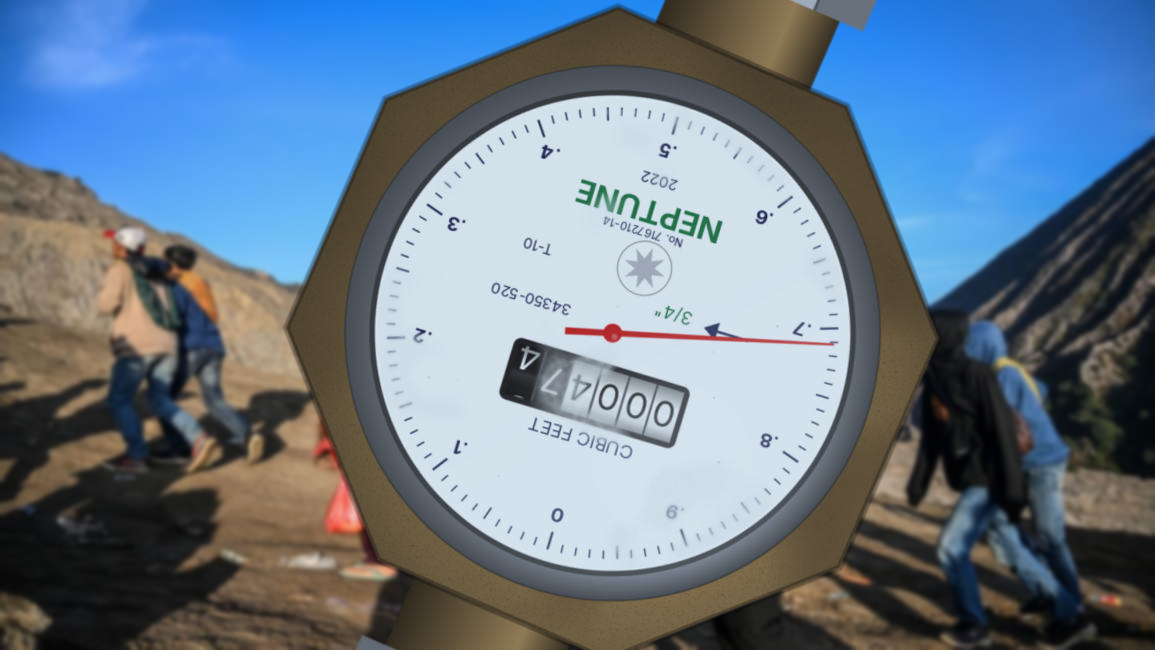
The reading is 473.71 ft³
